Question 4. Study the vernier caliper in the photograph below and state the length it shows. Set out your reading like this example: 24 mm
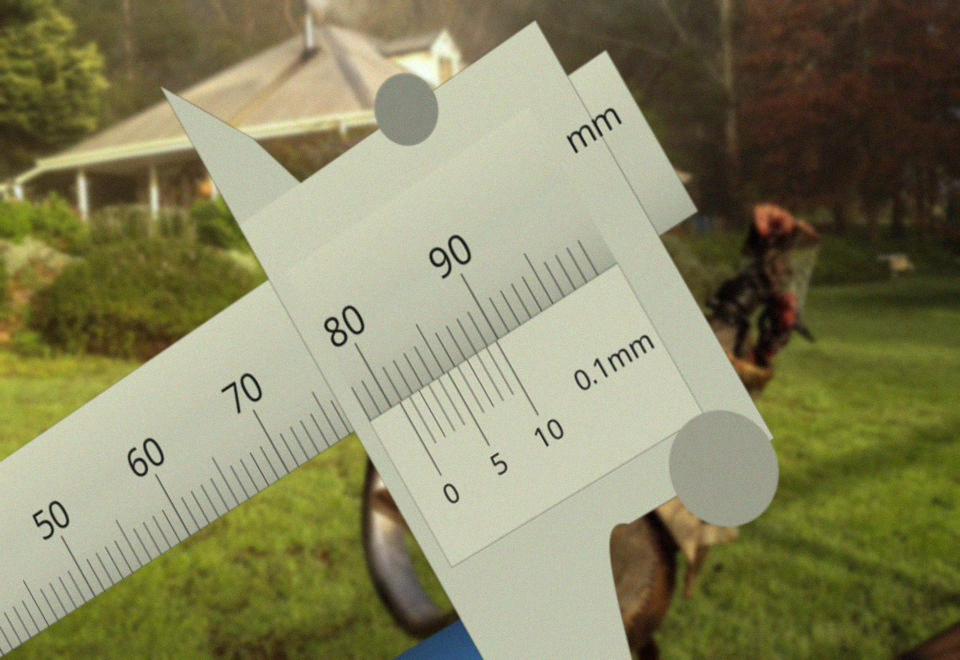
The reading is 80.8 mm
